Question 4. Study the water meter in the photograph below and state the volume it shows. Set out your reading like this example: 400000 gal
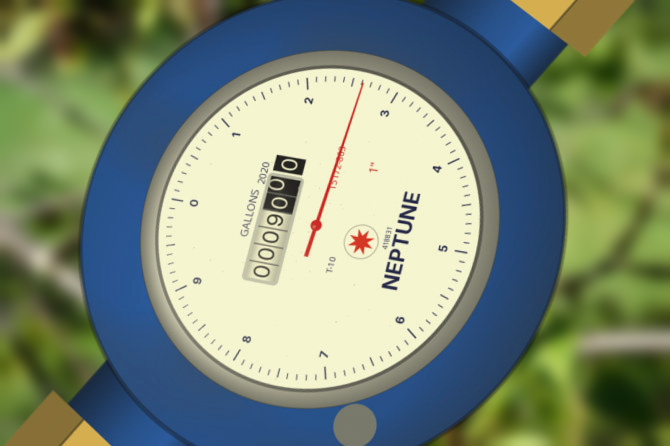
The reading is 9002.6 gal
